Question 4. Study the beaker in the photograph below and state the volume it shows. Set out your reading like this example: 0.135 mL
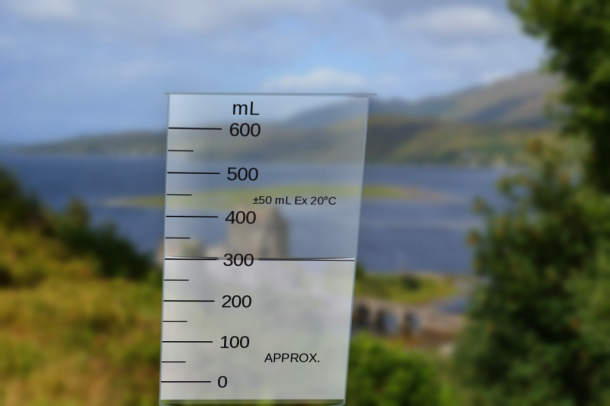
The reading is 300 mL
